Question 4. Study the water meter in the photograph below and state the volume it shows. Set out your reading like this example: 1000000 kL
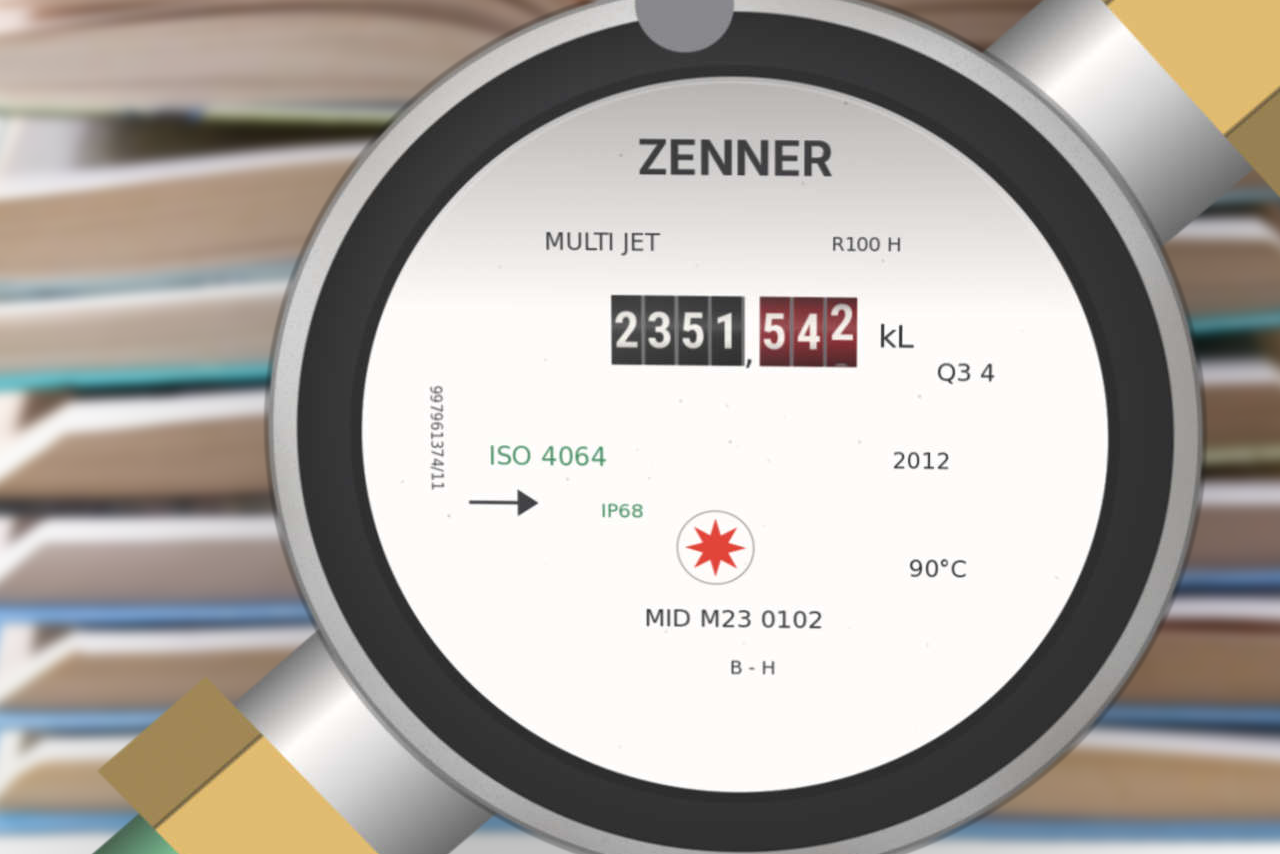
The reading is 2351.542 kL
